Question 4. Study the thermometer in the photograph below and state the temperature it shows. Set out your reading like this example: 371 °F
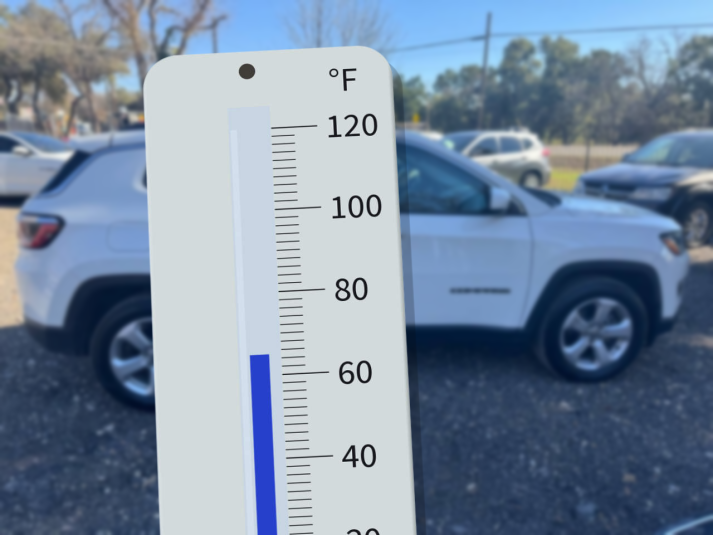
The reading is 65 °F
